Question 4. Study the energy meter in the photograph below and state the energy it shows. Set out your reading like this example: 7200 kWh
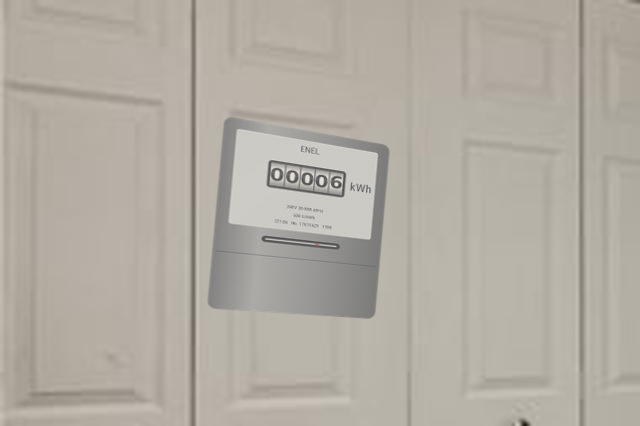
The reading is 6 kWh
